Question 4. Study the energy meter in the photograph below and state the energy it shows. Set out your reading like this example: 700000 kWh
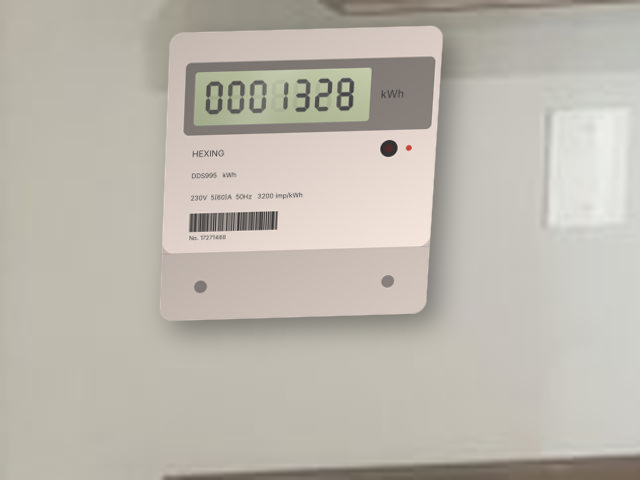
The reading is 1328 kWh
